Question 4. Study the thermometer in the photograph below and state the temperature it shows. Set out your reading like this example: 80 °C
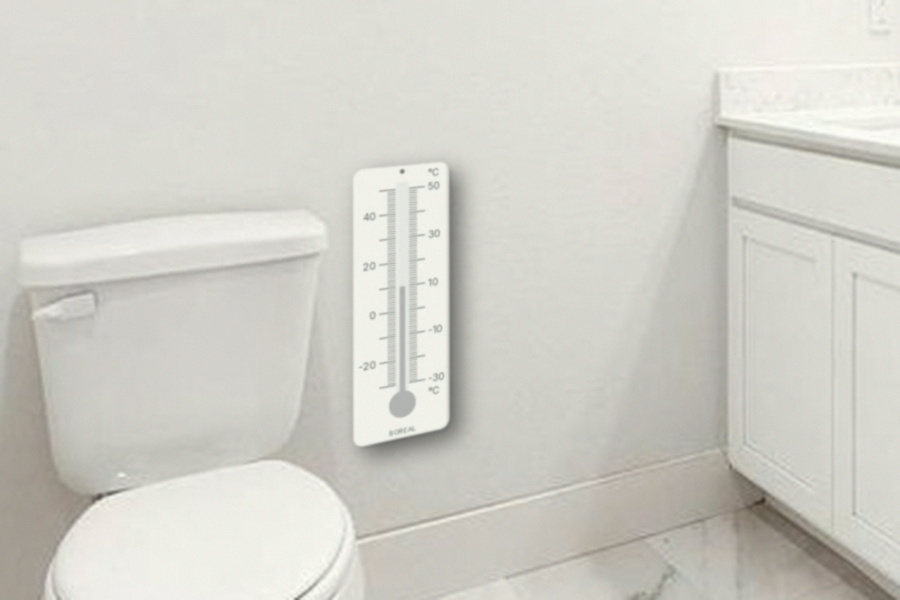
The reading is 10 °C
